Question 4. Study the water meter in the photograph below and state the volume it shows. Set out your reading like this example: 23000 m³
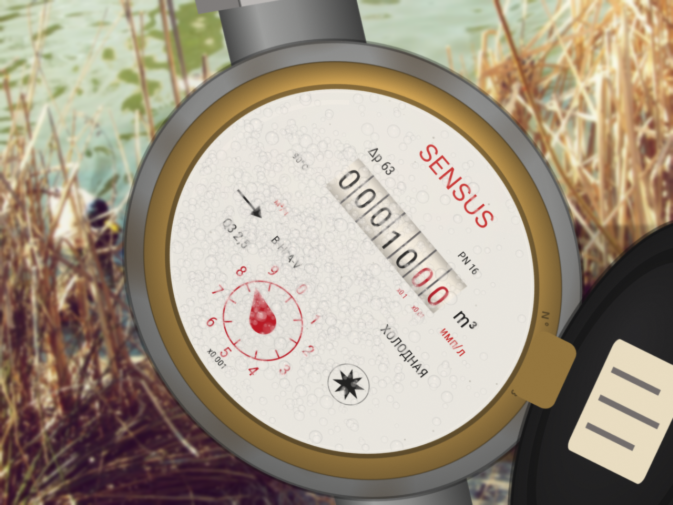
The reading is 9.998 m³
